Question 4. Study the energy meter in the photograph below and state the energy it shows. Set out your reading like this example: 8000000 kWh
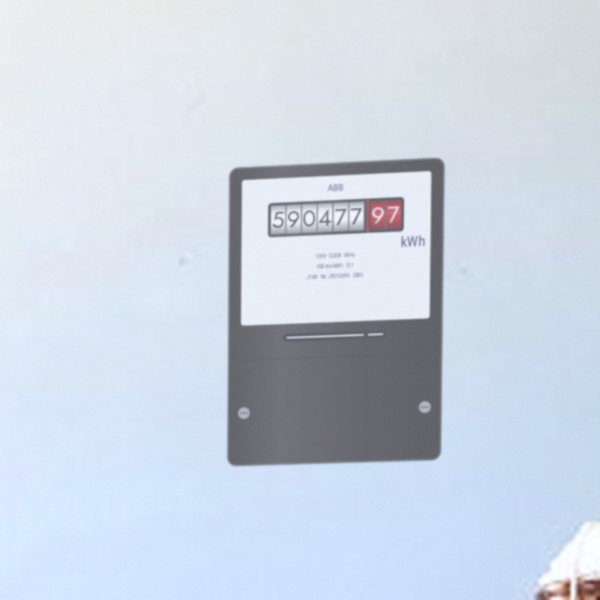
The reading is 590477.97 kWh
